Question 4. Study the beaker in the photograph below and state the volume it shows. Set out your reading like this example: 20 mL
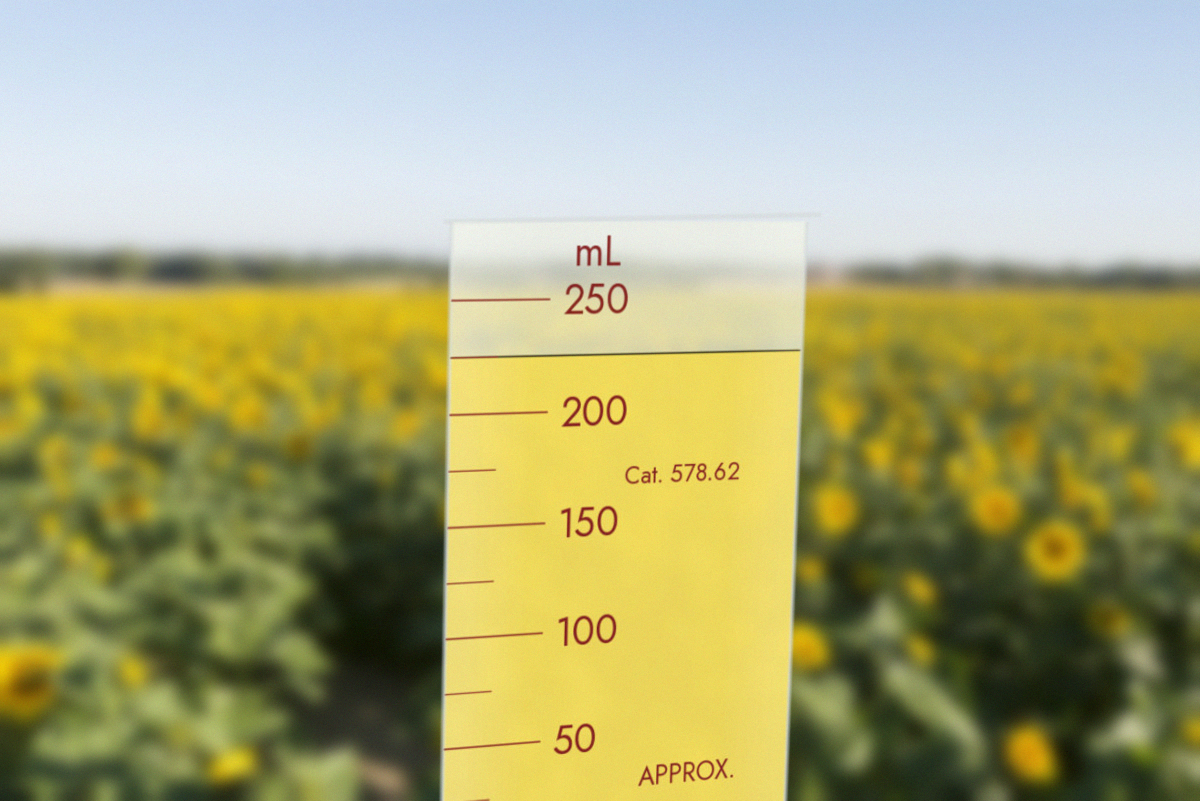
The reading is 225 mL
